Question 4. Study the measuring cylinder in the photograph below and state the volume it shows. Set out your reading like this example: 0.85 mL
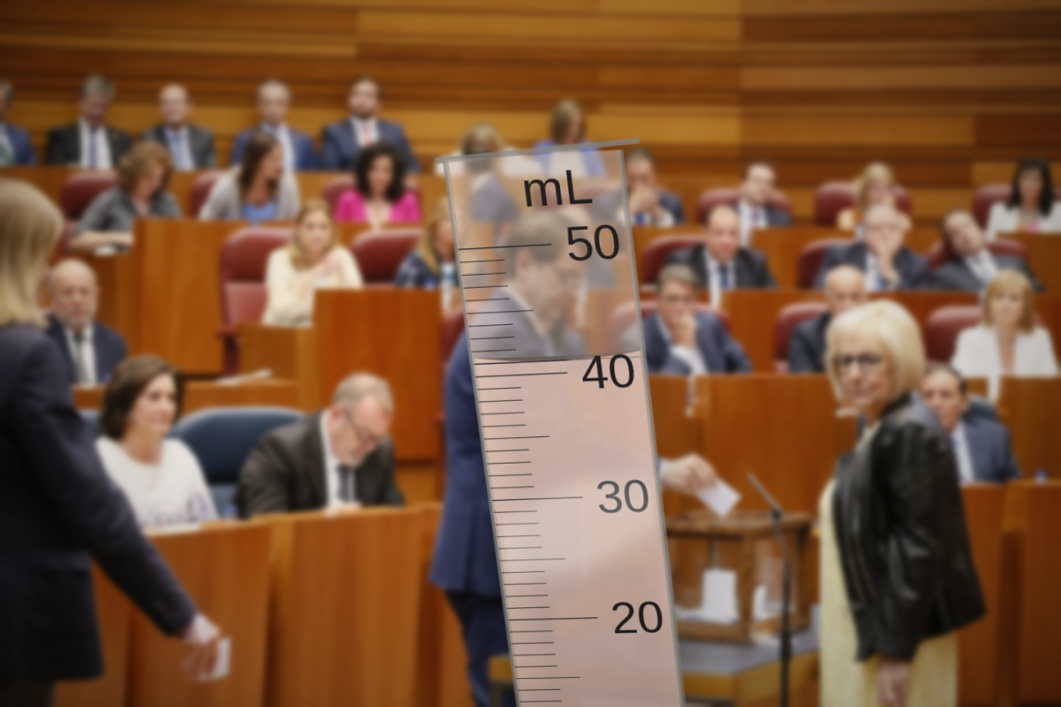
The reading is 41 mL
